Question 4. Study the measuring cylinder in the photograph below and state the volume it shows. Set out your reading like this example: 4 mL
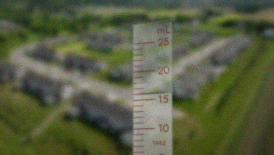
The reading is 16 mL
